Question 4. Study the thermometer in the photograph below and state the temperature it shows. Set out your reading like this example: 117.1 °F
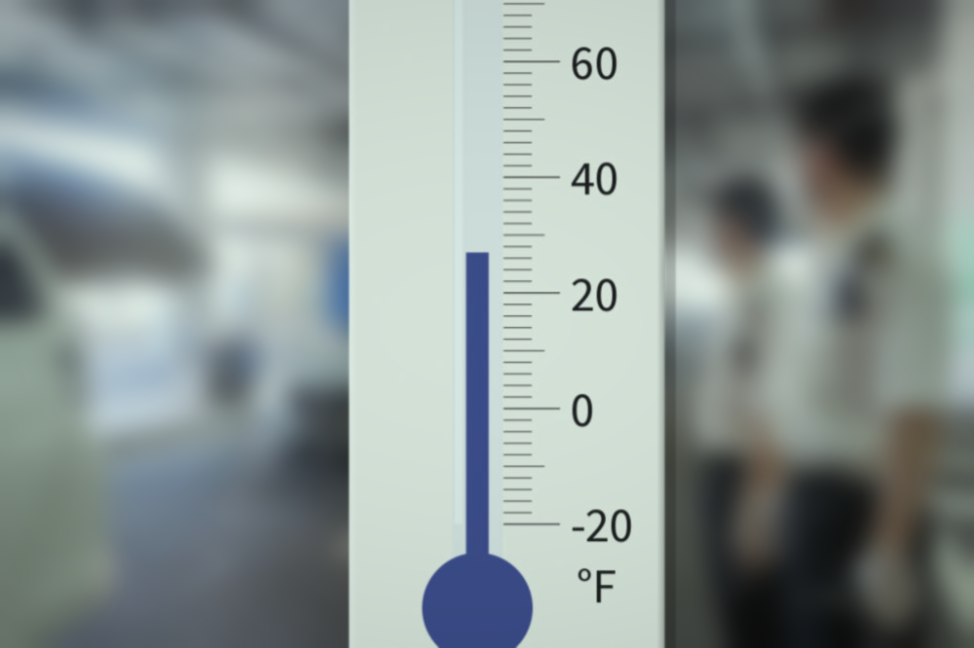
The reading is 27 °F
